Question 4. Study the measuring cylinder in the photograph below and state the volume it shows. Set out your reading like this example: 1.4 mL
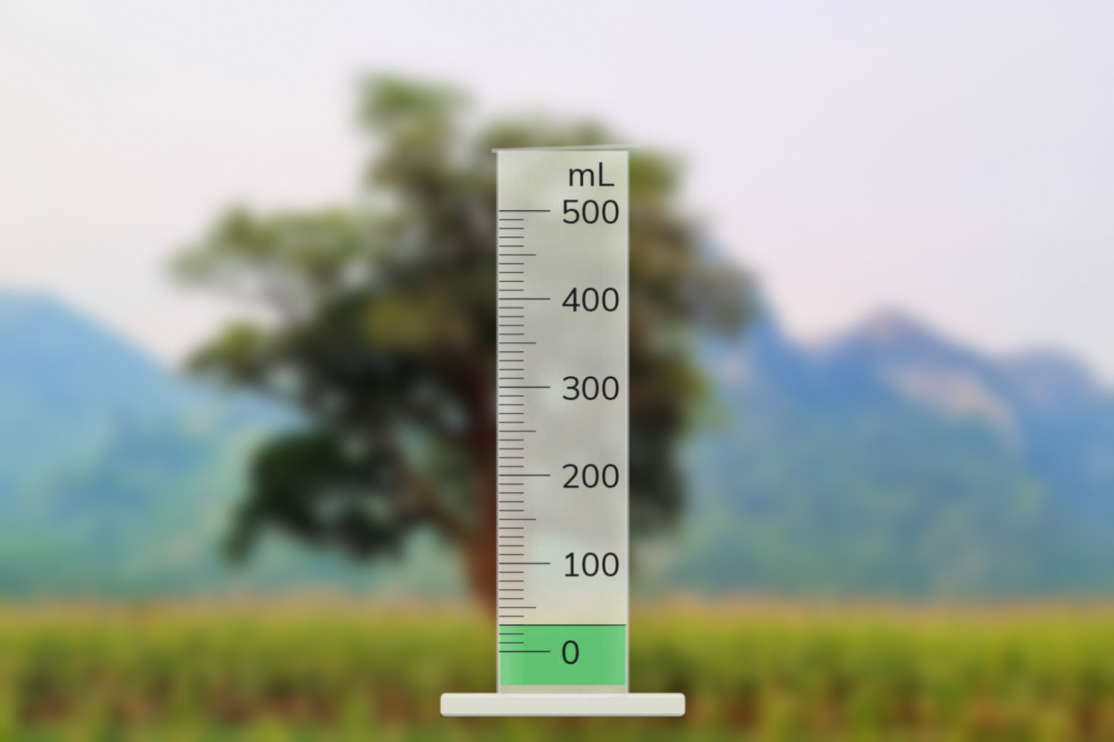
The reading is 30 mL
